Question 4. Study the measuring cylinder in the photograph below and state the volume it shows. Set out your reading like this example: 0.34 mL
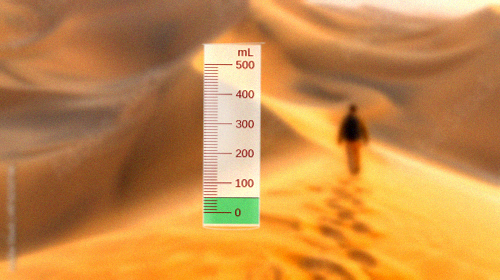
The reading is 50 mL
